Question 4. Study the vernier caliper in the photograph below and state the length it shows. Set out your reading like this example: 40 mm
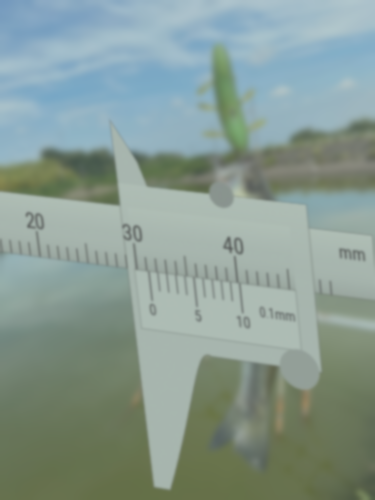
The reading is 31.2 mm
